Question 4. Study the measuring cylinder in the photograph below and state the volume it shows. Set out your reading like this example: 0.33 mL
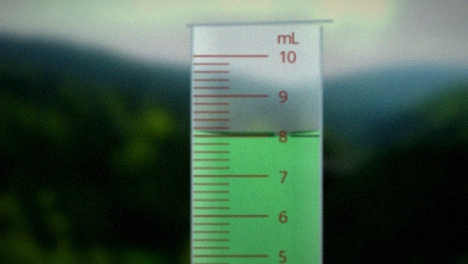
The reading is 8 mL
